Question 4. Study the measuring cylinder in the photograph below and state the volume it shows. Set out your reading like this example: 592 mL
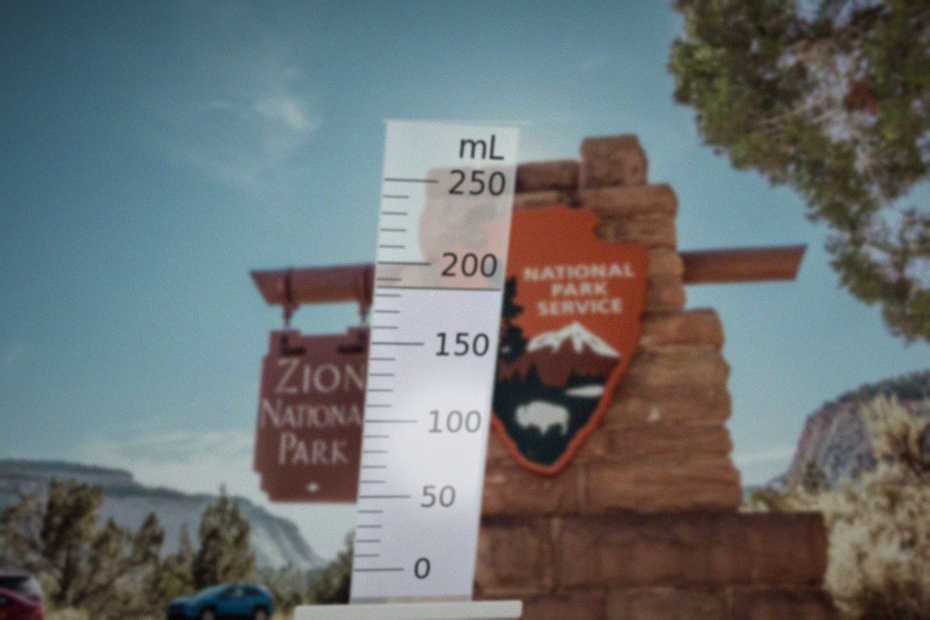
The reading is 185 mL
